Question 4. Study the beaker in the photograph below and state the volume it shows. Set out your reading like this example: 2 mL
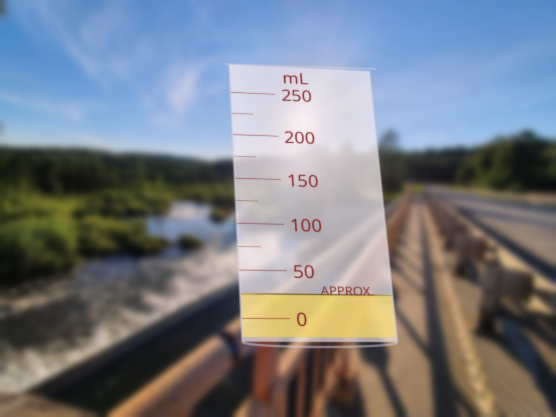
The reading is 25 mL
